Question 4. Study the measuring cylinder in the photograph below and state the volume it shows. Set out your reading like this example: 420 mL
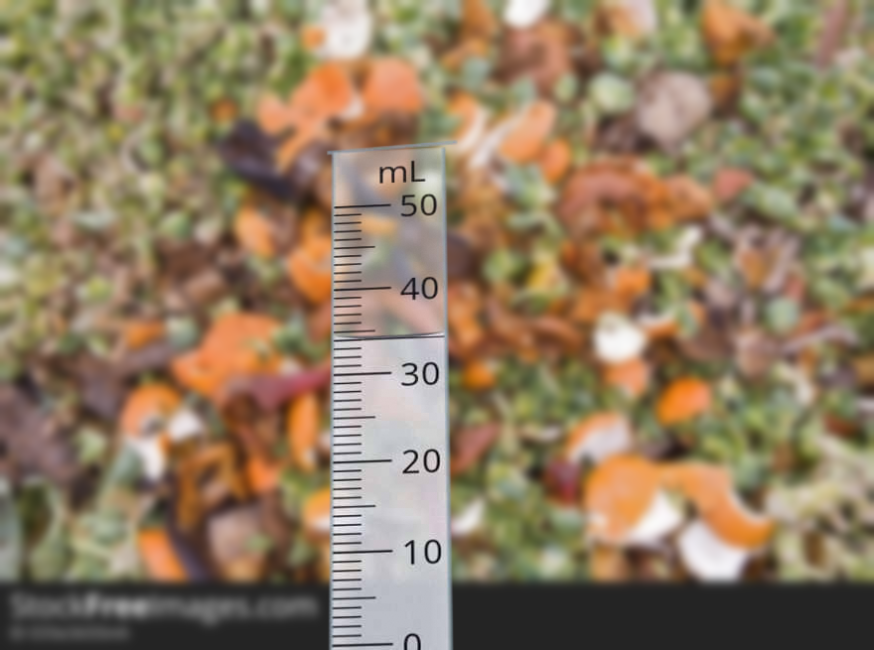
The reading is 34 mL
